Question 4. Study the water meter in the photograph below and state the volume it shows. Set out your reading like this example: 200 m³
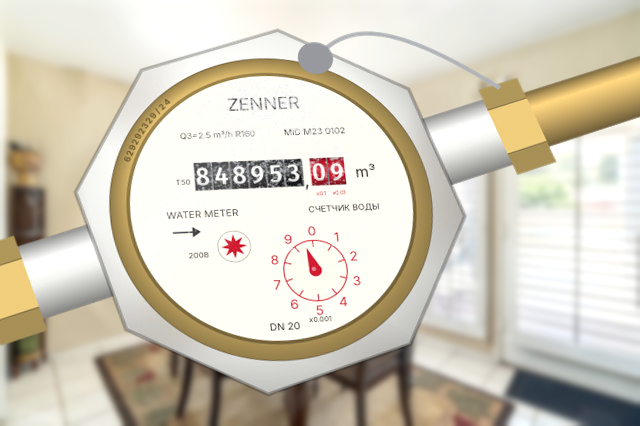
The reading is 848953.089 m³
